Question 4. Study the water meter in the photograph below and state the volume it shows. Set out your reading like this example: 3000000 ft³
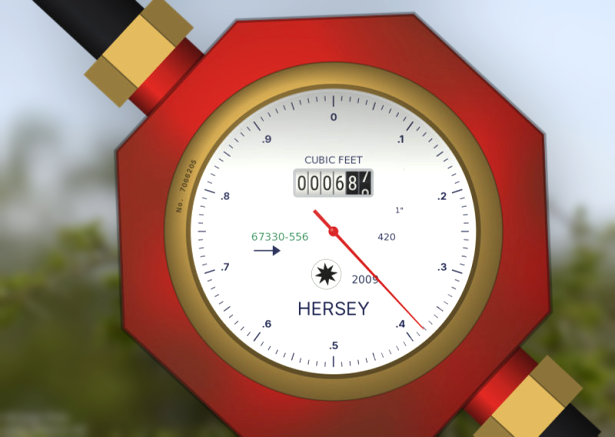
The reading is 687.38 ft³
